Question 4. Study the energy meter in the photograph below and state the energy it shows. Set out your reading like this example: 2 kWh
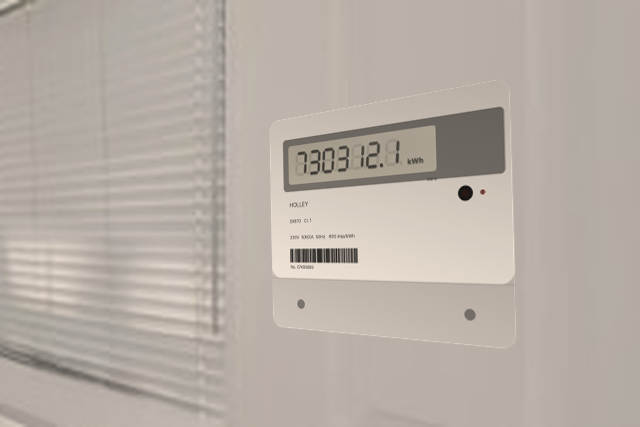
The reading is 730312.1 kWh
